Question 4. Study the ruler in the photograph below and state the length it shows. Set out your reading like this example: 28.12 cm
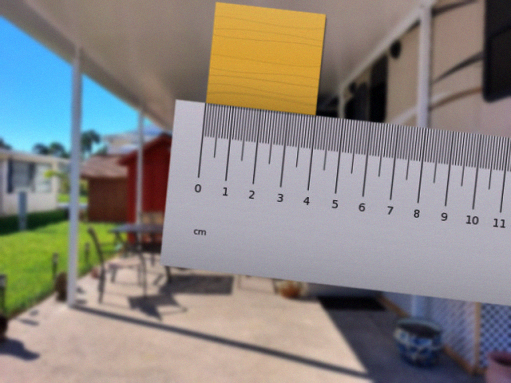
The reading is 4 cm
